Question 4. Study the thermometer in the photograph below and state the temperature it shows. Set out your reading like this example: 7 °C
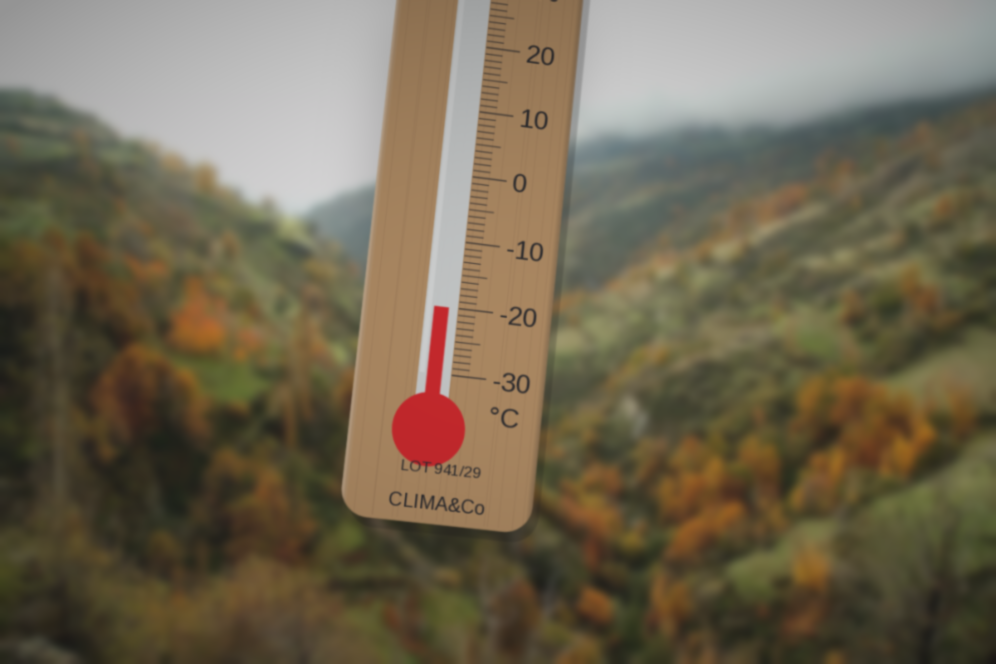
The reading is -20 °C
